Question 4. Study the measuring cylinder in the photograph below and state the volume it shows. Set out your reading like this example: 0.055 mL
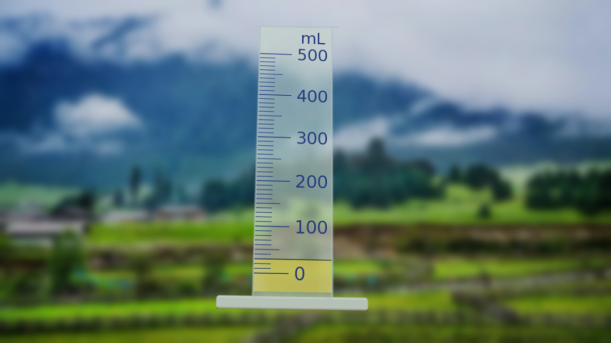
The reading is 30 mL
